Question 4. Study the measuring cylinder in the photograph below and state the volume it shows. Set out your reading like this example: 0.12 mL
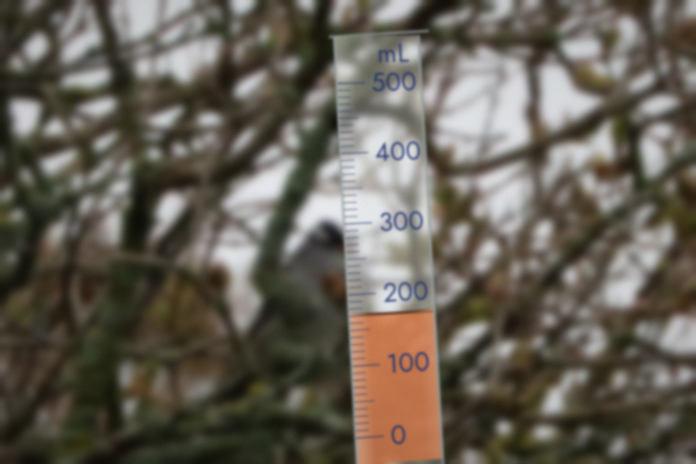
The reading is 170 mL
